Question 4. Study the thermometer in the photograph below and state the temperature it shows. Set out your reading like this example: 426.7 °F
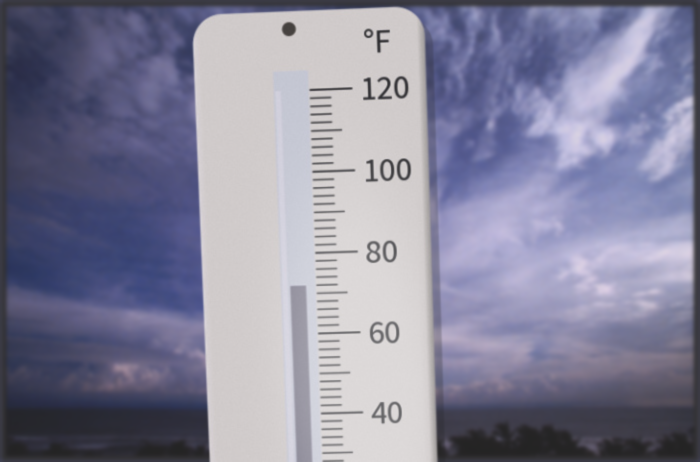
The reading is 72 °F
